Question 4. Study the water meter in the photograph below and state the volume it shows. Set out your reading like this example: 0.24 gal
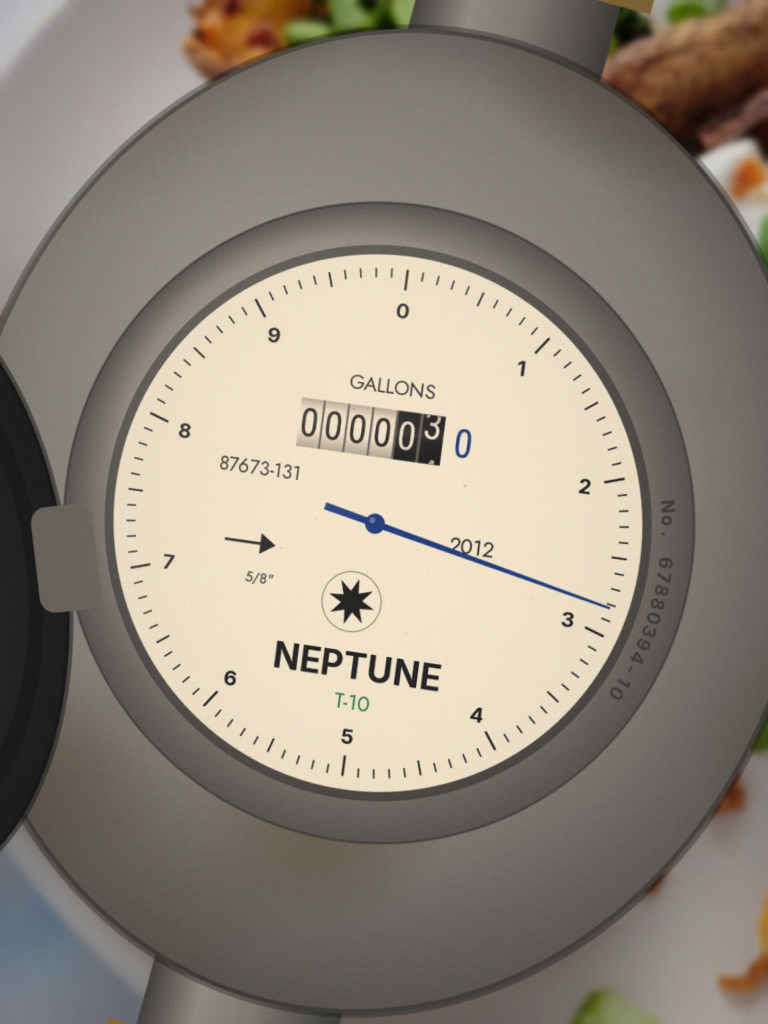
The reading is 32.8 gal
